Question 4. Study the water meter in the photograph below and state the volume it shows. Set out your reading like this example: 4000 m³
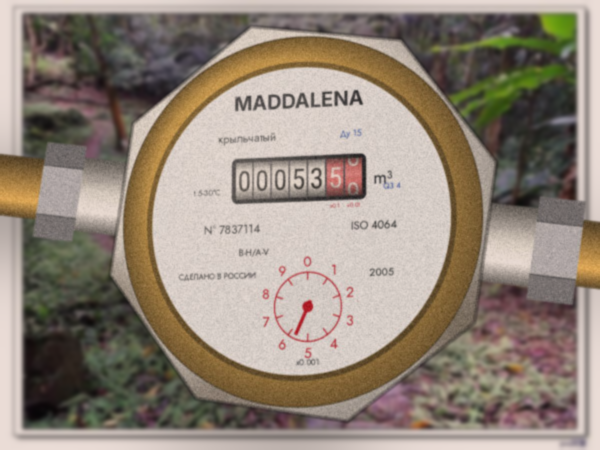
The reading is 53.585 m³
